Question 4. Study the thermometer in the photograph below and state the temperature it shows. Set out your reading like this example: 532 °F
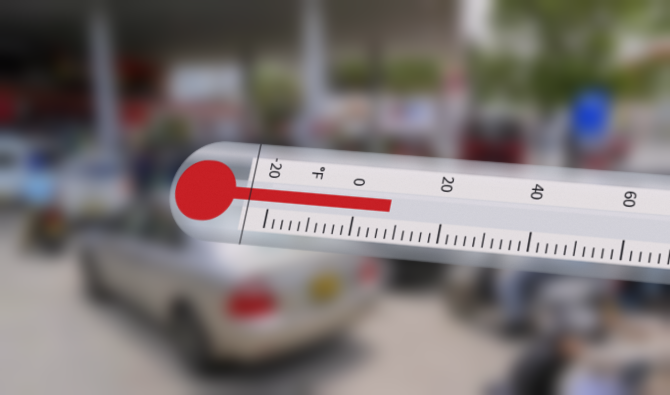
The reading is 8 °F
